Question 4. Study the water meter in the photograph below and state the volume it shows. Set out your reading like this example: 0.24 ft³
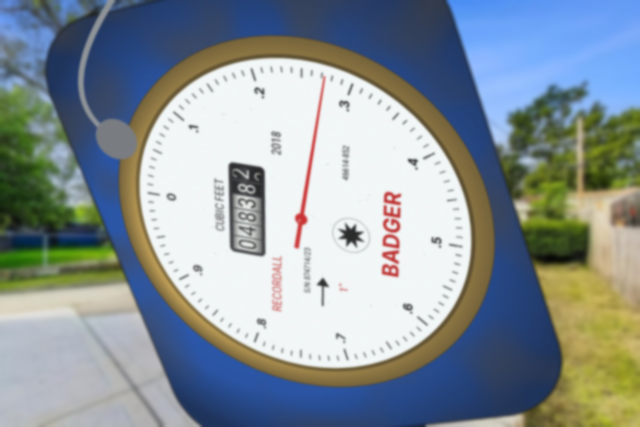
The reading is 48382.27 ft³
